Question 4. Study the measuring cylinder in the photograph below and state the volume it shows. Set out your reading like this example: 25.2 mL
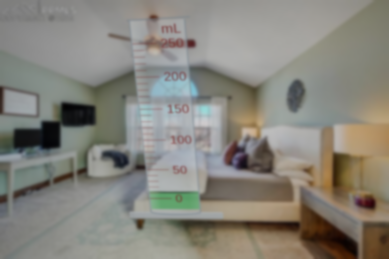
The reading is 10 mL
